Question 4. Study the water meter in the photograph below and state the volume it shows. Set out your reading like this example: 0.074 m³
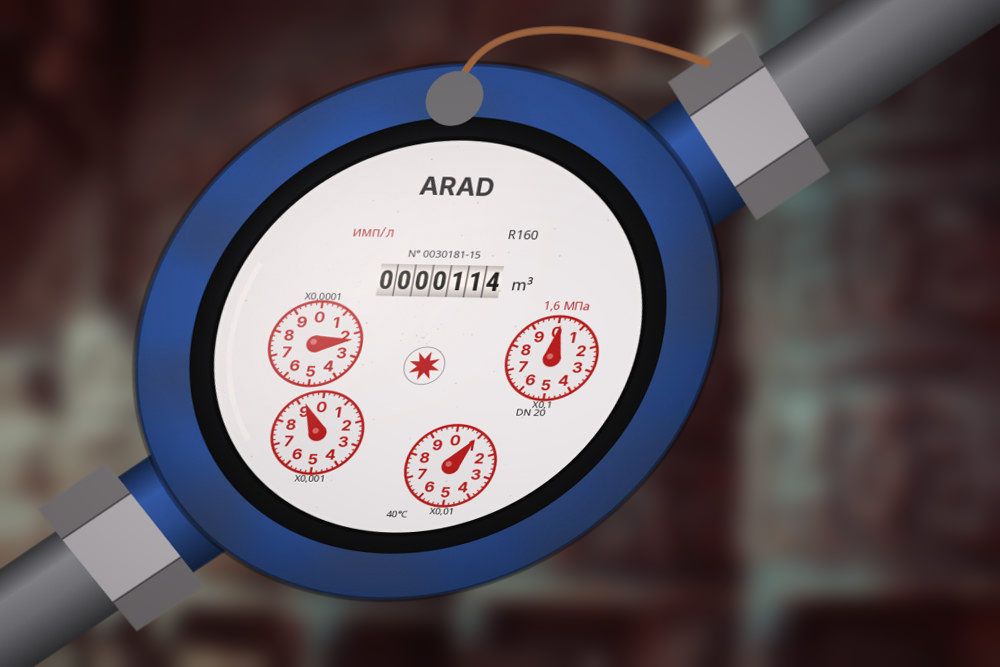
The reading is 114.0092 m³
